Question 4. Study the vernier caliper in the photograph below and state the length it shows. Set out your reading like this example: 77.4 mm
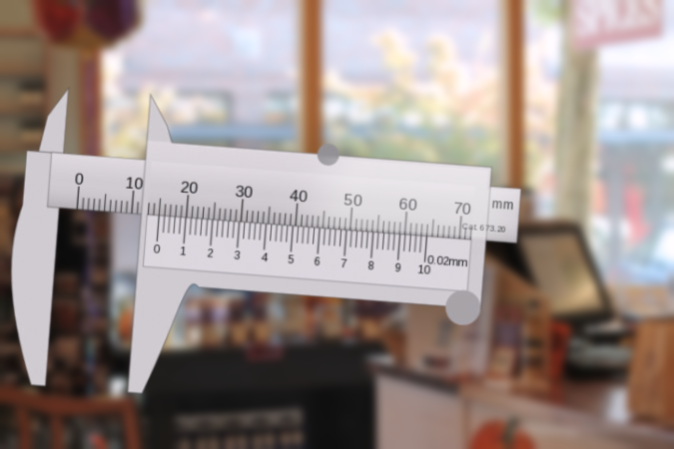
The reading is 15.0 mm
